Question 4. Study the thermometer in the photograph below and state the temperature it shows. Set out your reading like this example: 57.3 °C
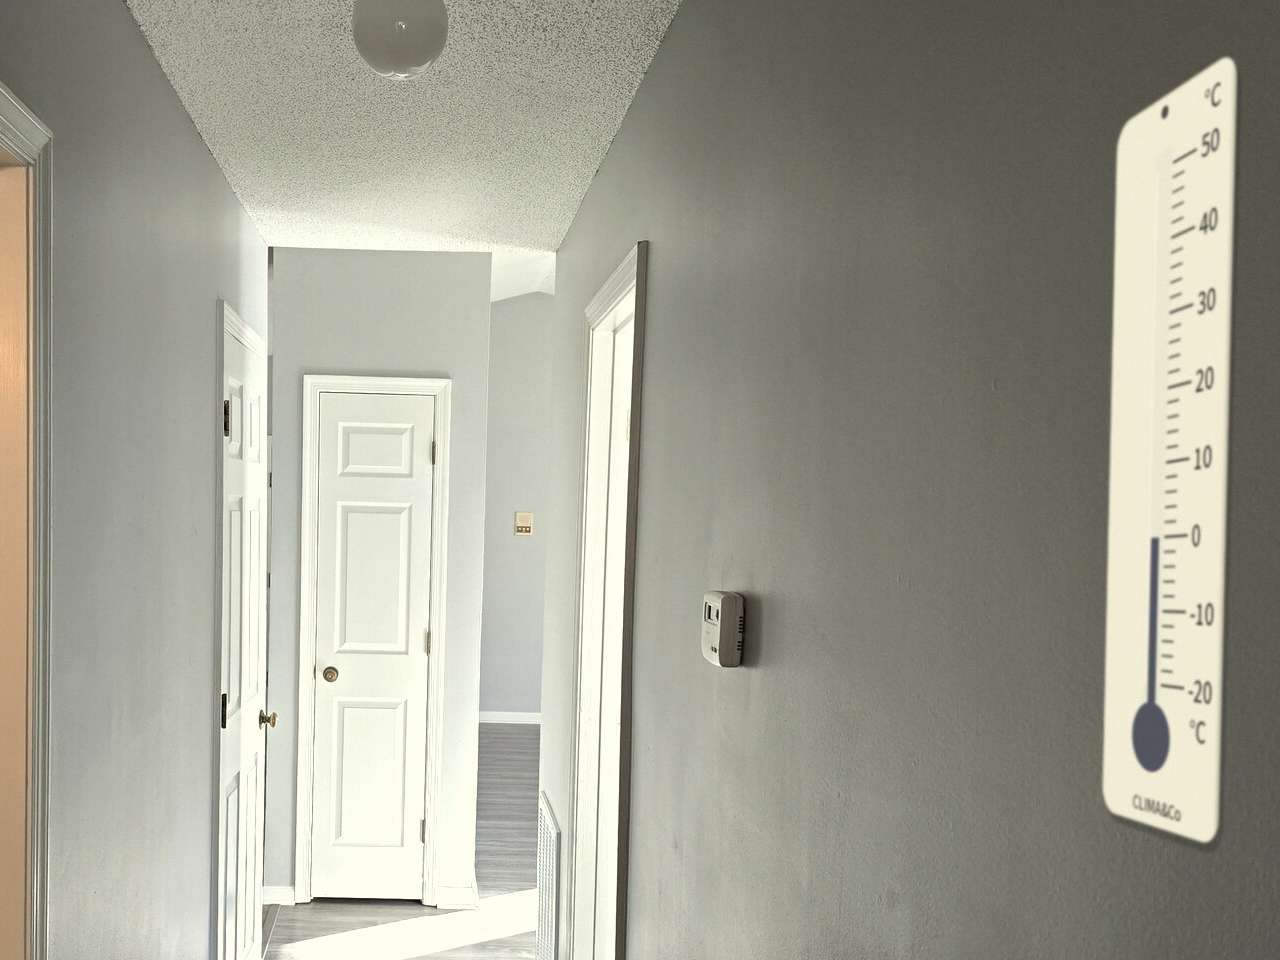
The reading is 0 °C
